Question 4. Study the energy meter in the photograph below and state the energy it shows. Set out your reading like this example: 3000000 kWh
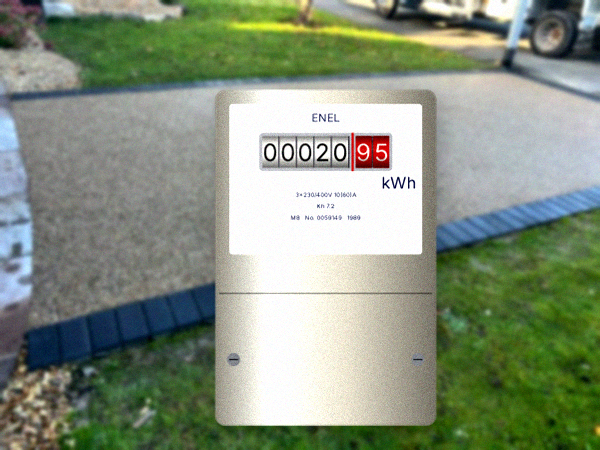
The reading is 20.95 kWh
